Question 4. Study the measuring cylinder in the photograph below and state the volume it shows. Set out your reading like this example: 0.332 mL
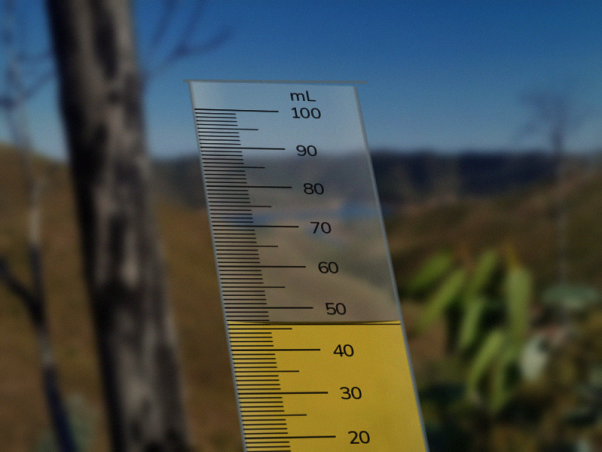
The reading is 46 mL
